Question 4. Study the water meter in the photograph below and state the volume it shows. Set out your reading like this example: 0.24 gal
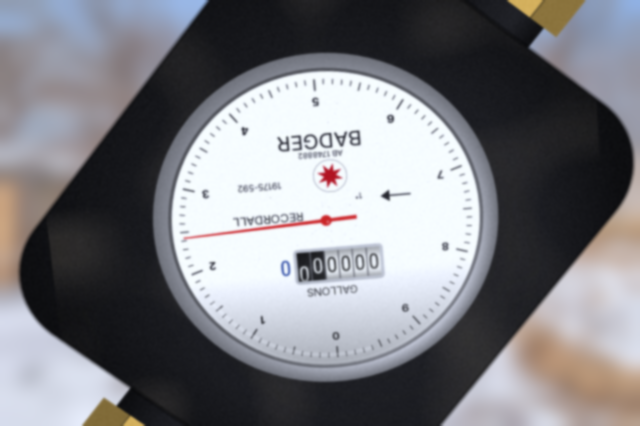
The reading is 2.4 gal
